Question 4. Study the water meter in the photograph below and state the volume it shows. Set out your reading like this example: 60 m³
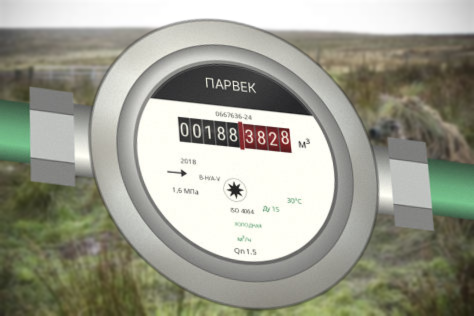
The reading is 188.3828 m³
